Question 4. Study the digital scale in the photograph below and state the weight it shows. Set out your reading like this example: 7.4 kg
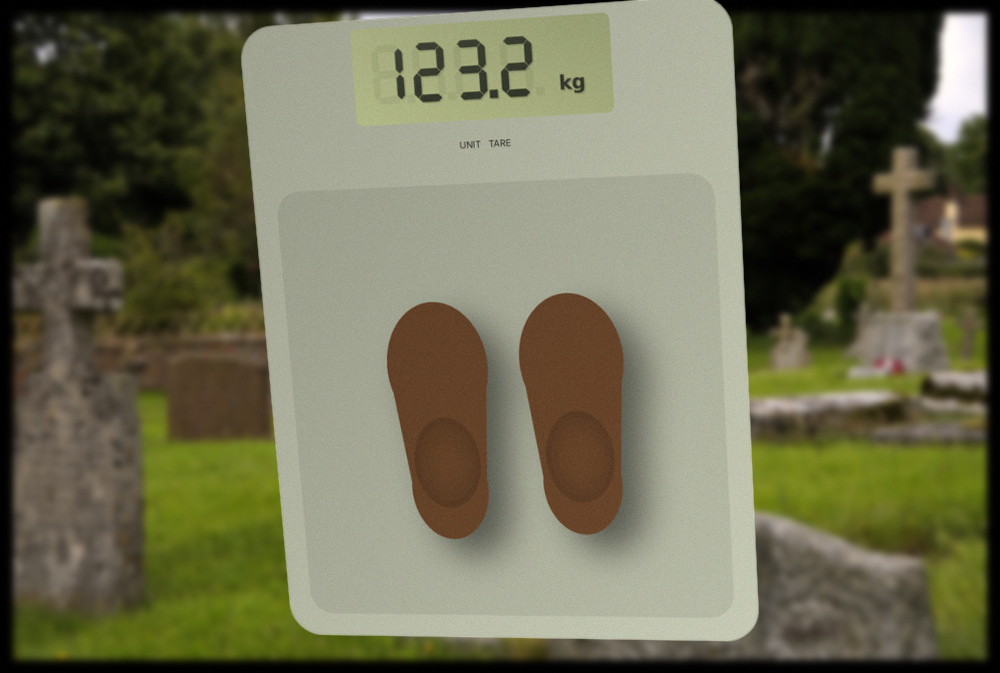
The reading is 123.2 kg
